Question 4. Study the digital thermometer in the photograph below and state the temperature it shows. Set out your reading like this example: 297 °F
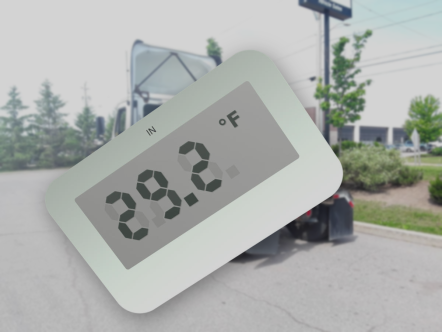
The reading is 29.2 °F
